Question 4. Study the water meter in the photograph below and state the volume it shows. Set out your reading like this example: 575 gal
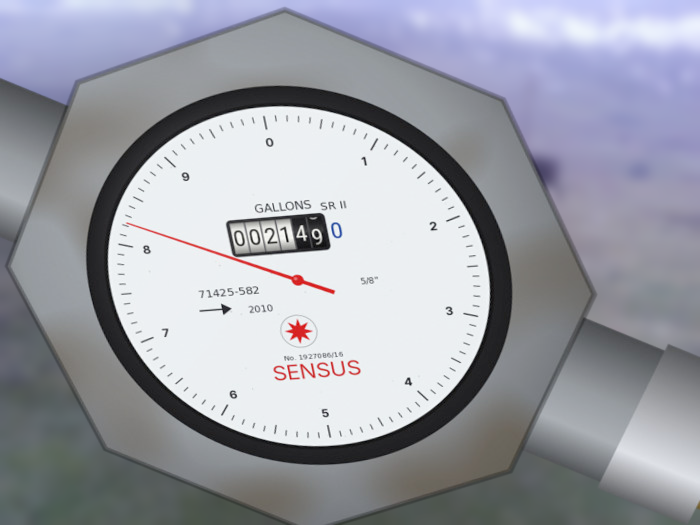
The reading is 21488.2 gal
